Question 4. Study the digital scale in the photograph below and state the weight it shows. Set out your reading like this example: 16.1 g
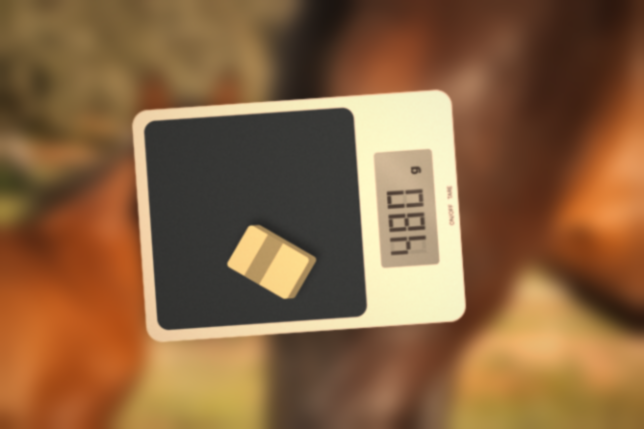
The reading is 480 g
